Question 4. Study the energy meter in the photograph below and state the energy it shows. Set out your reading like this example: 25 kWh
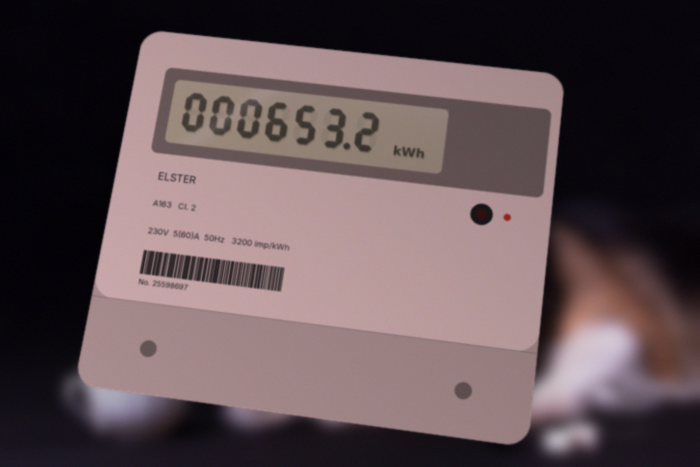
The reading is 653.2 kWh
